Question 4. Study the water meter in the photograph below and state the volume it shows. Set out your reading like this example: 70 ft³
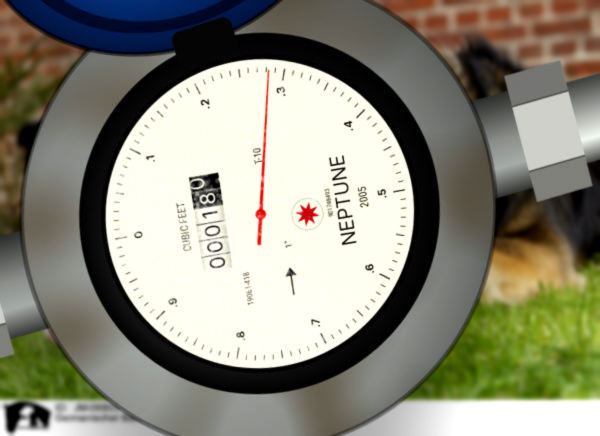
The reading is 180.28 ft³
